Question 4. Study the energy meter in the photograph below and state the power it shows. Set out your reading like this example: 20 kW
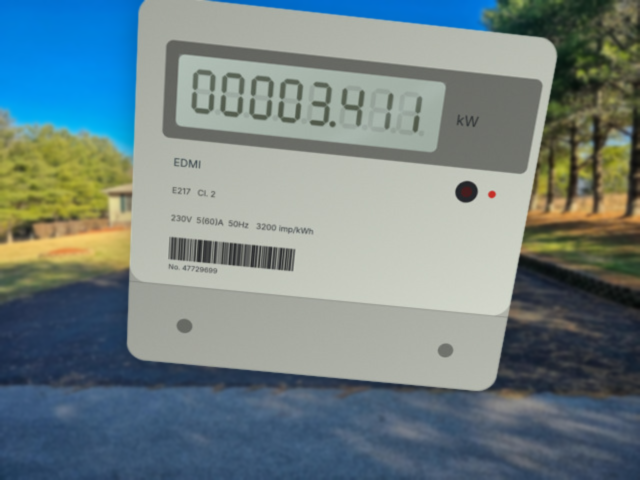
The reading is 3.411 kW
